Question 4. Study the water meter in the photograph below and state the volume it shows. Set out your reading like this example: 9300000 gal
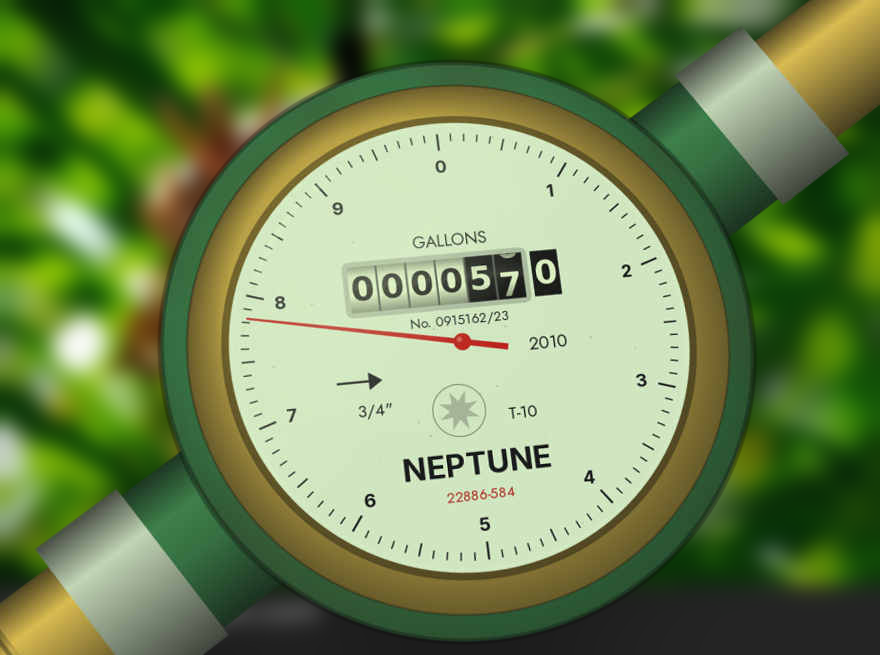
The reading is 567.8 gal
